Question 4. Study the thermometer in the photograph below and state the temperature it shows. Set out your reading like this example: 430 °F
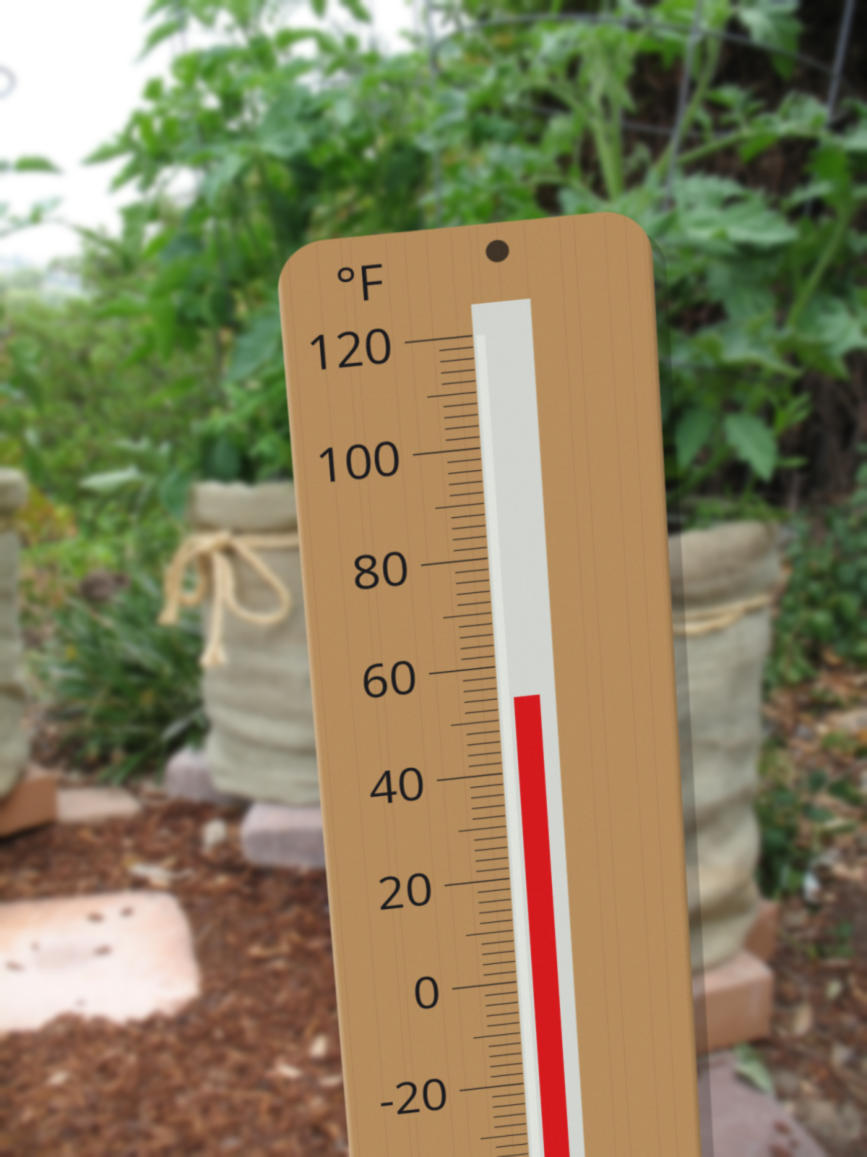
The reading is 54 °F
